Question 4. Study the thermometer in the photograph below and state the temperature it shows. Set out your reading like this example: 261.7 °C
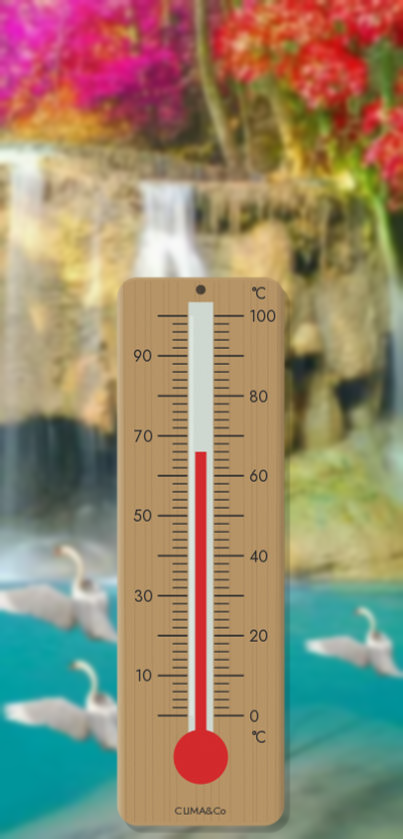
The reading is 66 °C
